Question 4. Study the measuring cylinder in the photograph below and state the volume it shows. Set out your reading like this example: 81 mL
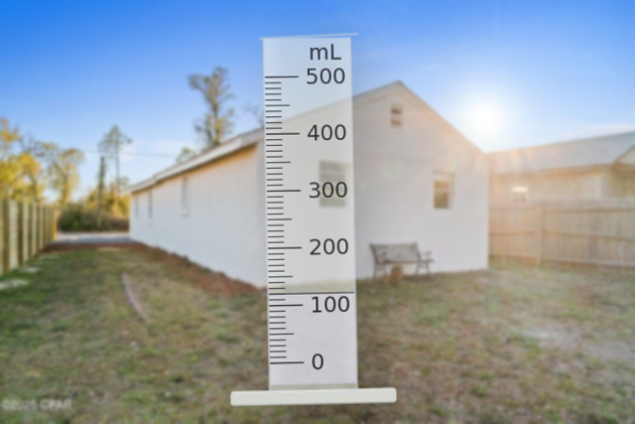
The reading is 120 mL
